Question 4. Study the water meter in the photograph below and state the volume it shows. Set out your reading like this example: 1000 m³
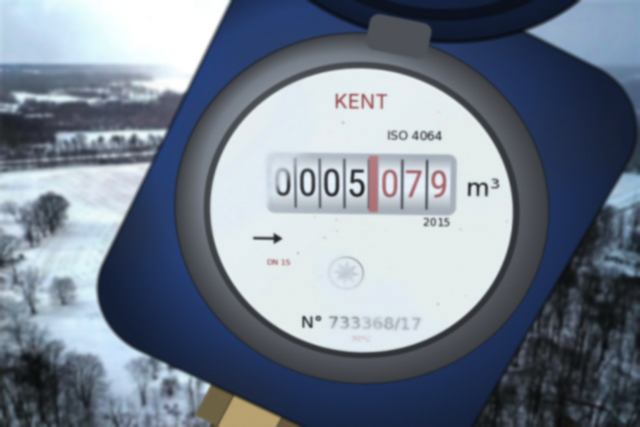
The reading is 5.079 m³
